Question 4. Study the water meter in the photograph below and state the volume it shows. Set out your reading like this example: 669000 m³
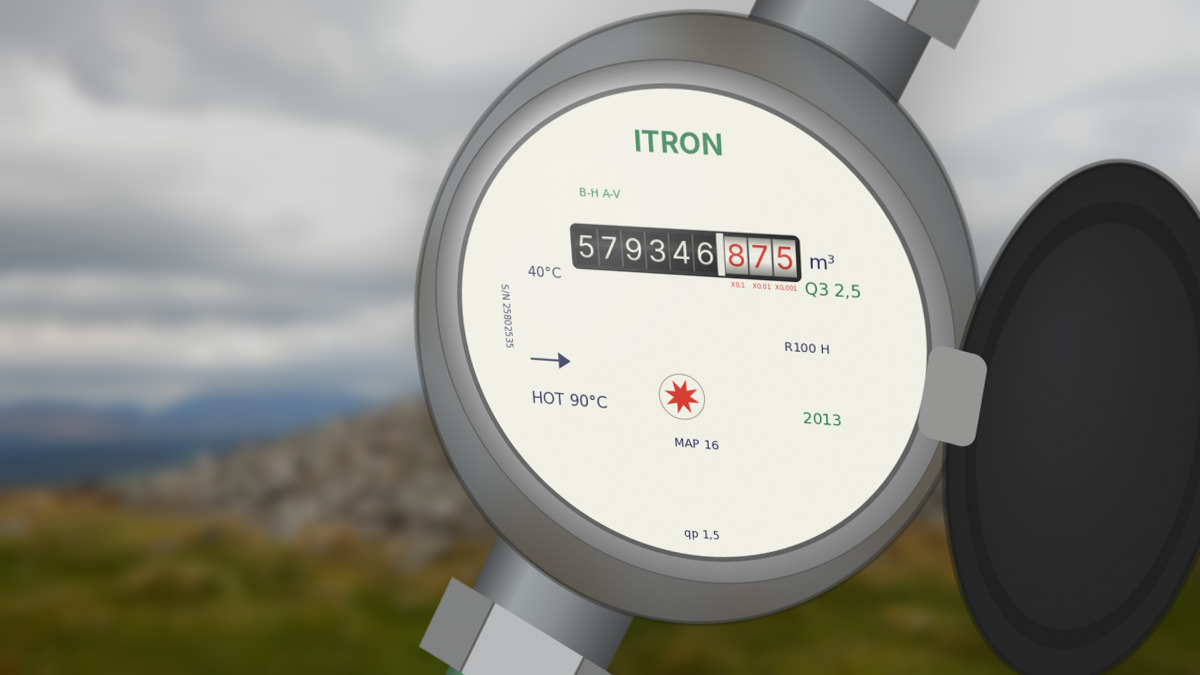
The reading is 579346.875 m³
